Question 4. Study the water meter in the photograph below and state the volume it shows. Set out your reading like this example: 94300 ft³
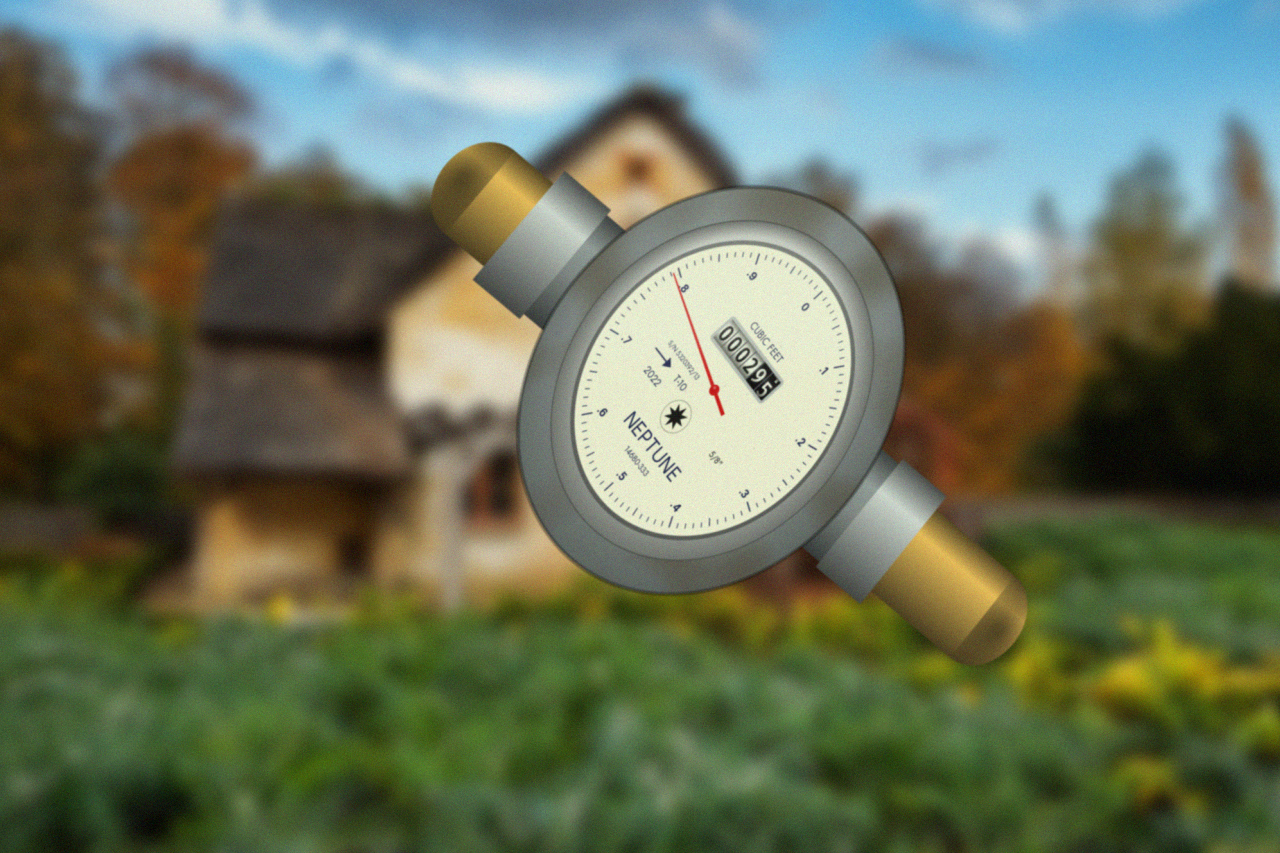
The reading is 294.79 ft³
